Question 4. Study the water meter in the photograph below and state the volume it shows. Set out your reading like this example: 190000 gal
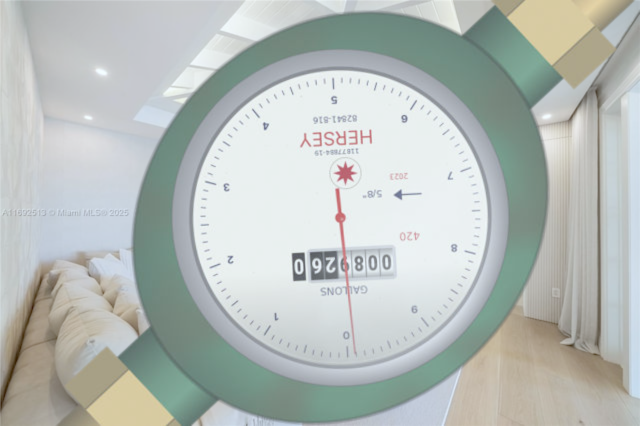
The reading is 89259.9 gal
